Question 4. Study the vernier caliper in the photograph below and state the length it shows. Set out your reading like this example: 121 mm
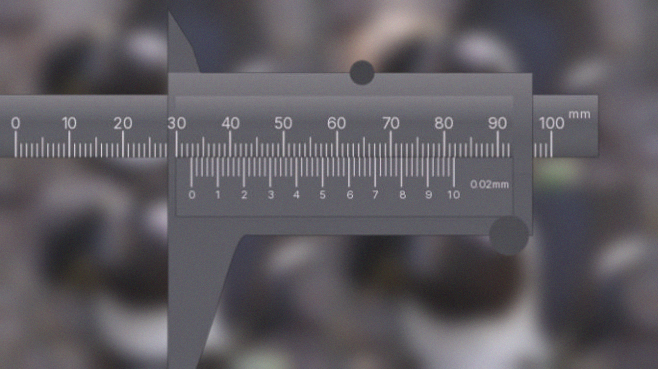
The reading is 32.8 mm
